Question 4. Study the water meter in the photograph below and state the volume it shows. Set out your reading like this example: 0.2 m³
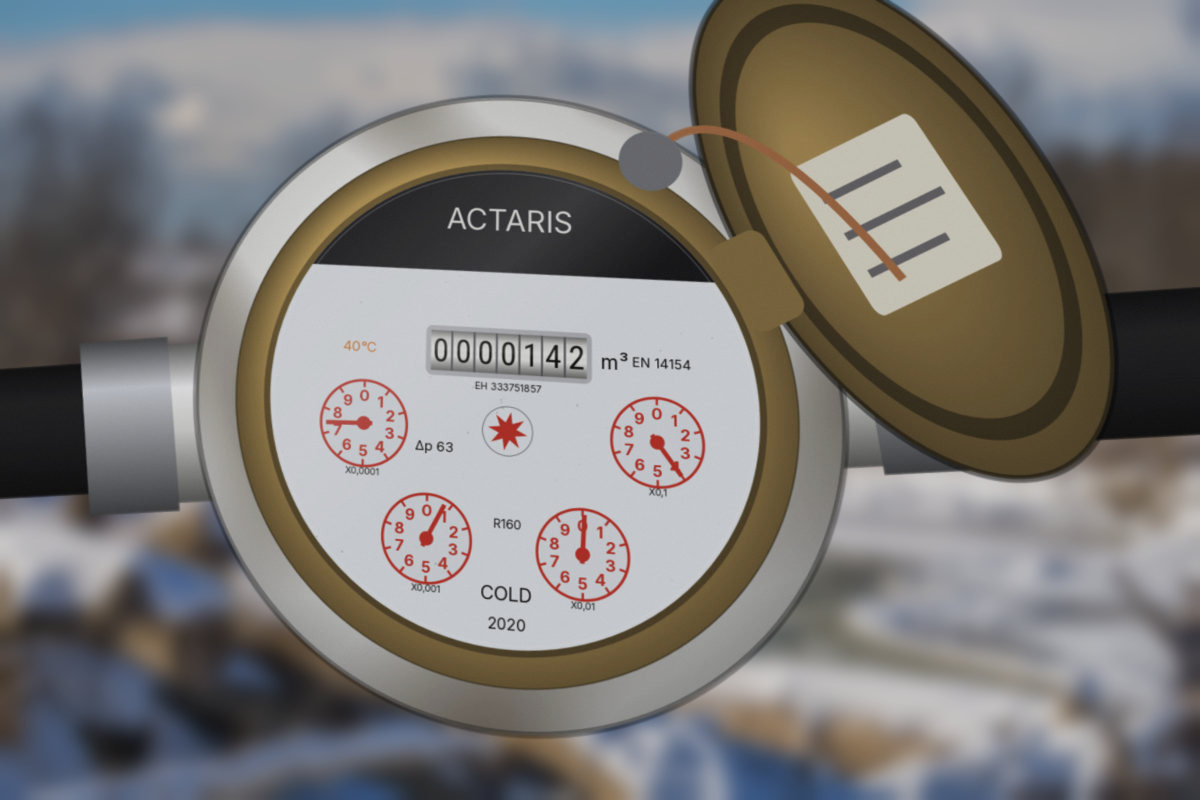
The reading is 142.4007 m³
